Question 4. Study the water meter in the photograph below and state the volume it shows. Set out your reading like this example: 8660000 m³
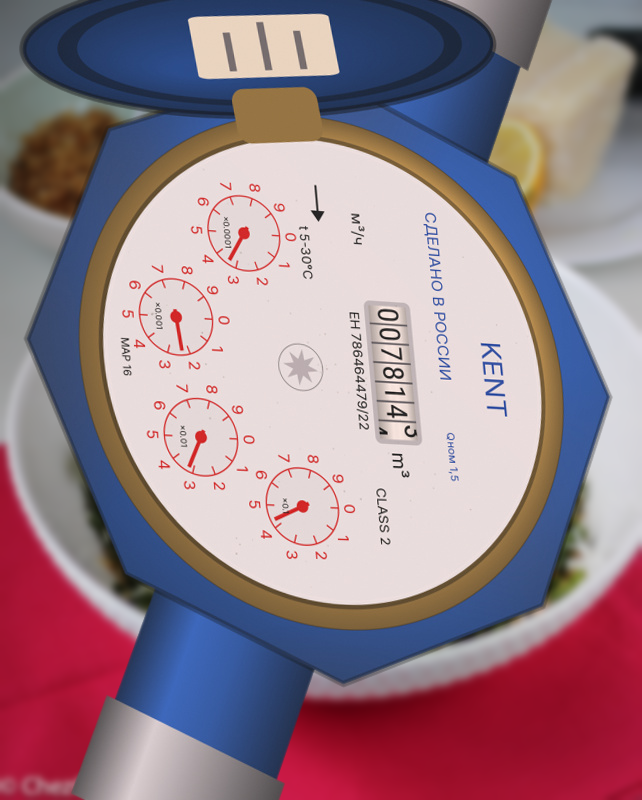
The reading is 78143.4323 m³
